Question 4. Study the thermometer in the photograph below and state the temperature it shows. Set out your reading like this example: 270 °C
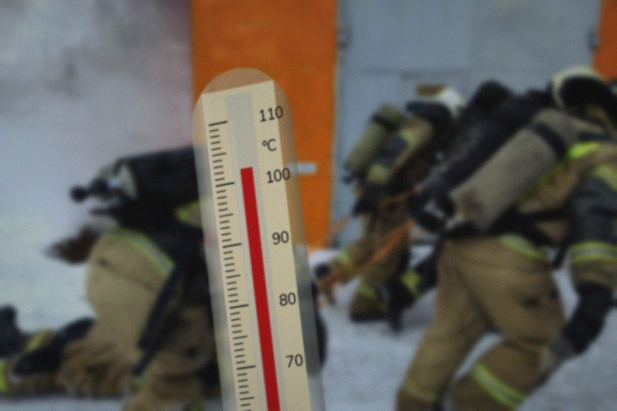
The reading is 102 °C
